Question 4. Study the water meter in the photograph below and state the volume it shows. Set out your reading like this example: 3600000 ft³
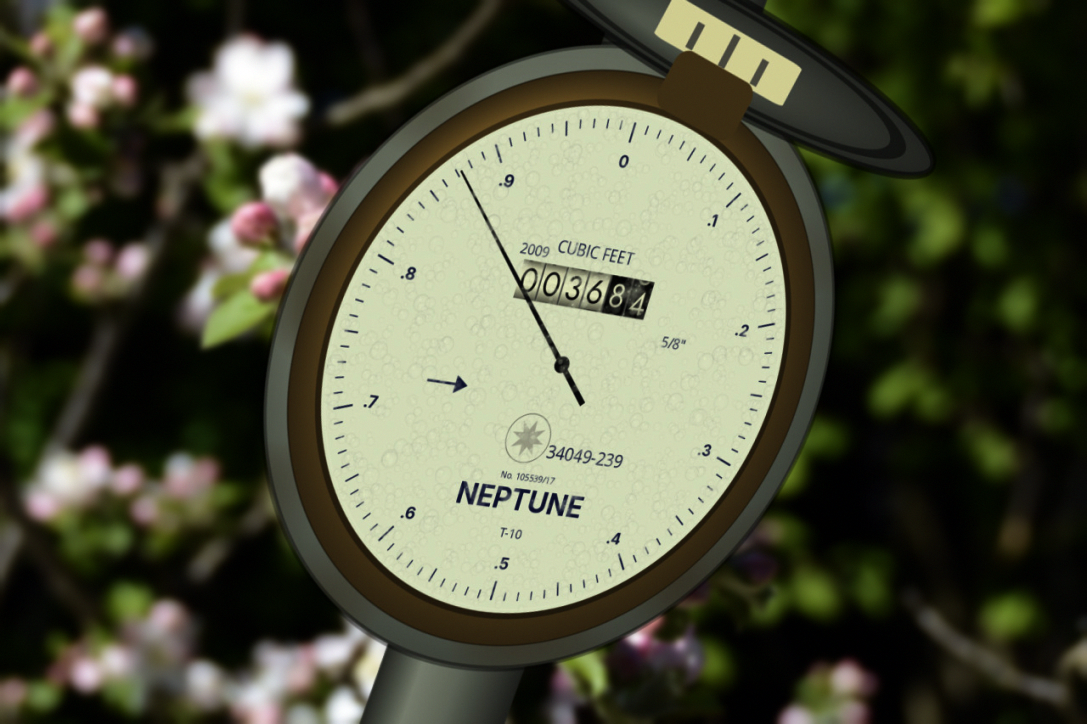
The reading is 3683.87 ft³
